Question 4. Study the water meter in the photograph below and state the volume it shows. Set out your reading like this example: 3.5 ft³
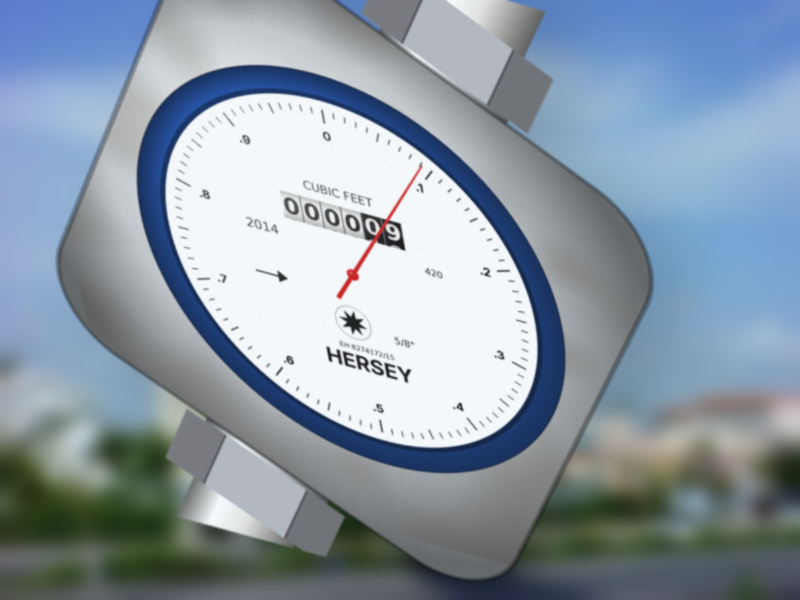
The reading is 9.09 ft³
